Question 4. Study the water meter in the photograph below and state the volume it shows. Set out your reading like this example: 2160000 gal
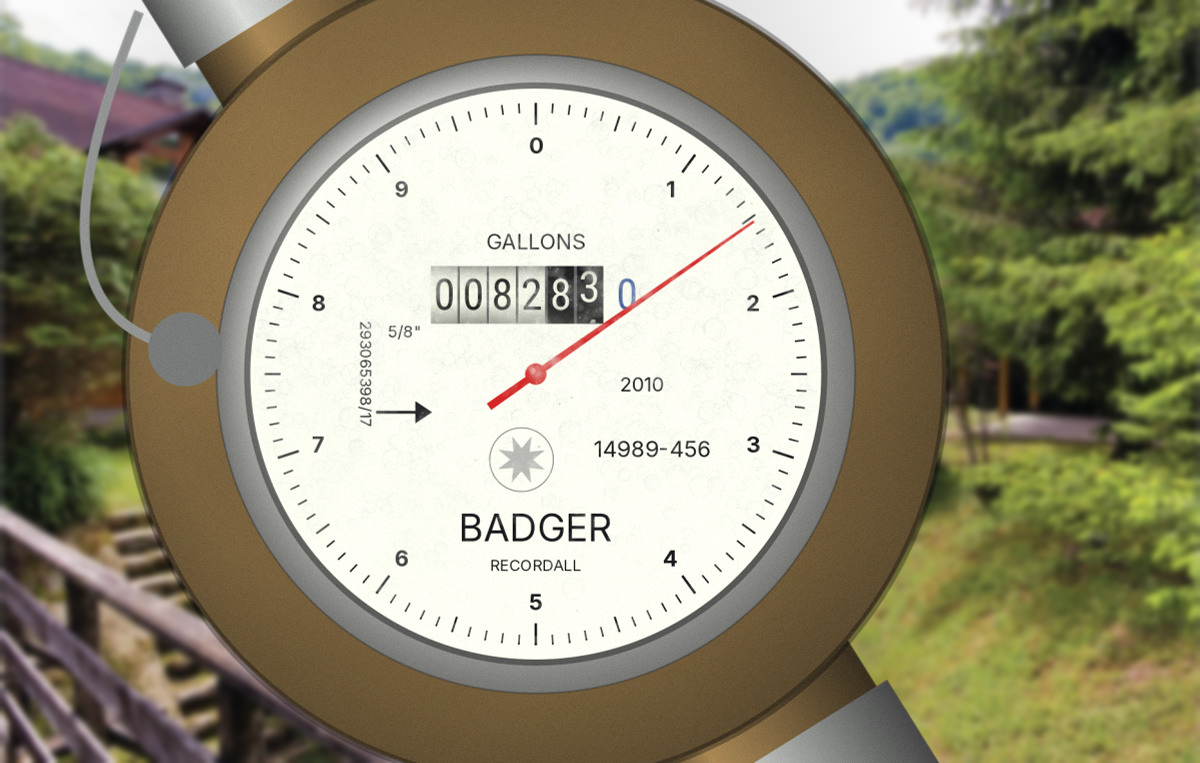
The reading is 82831.5 gal
